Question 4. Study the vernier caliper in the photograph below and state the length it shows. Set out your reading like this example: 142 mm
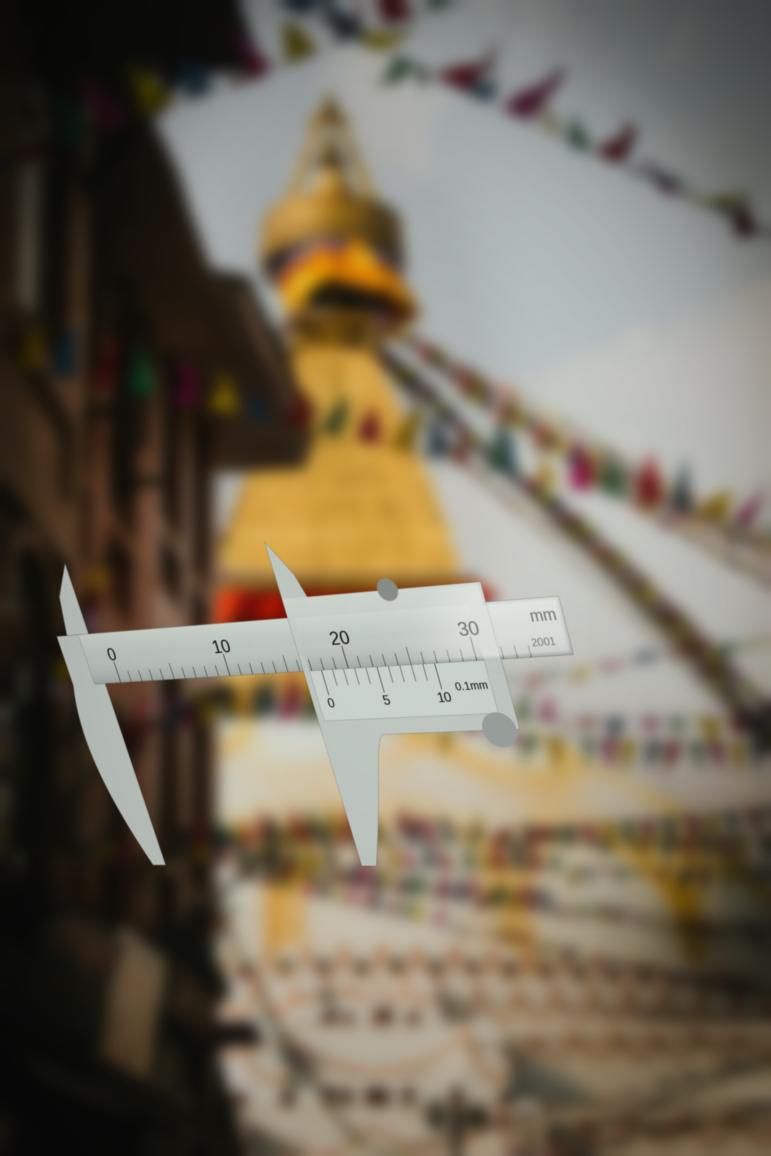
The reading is 17.8 mm
